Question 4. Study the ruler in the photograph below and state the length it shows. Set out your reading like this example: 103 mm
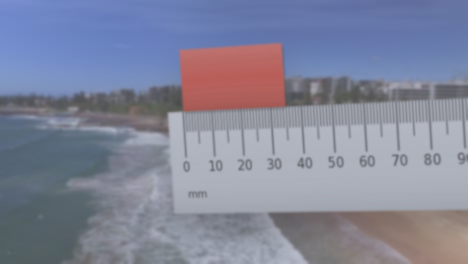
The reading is 35 mm
